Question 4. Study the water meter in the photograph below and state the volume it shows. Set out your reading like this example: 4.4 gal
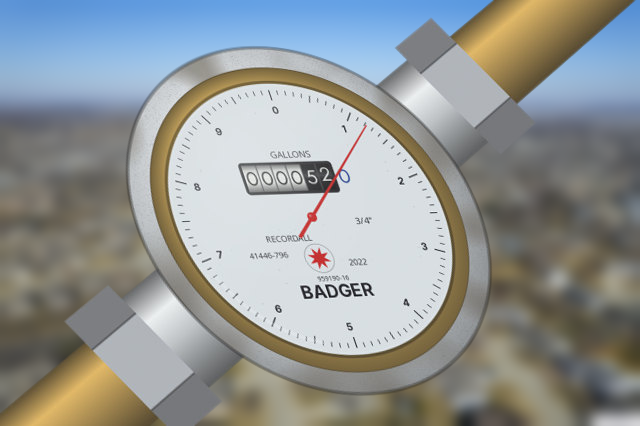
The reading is 521.2 gal
